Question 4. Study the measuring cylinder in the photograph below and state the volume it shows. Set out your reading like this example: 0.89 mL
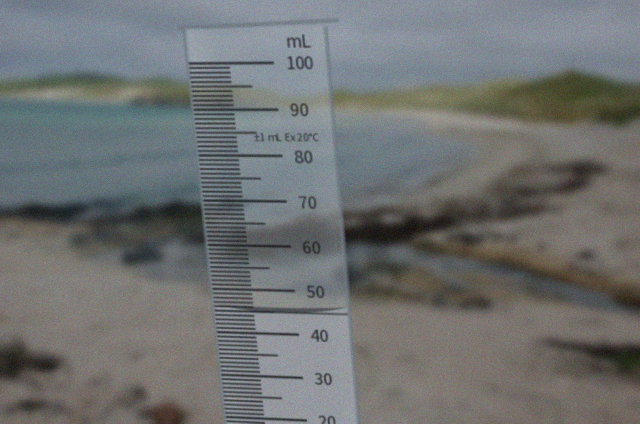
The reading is 45 mL
